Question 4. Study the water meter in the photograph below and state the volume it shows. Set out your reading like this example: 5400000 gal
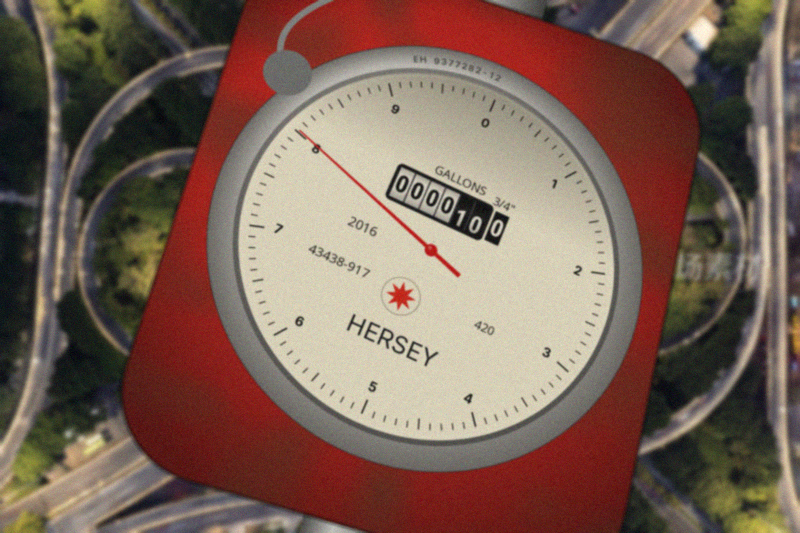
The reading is 98.0 gal
